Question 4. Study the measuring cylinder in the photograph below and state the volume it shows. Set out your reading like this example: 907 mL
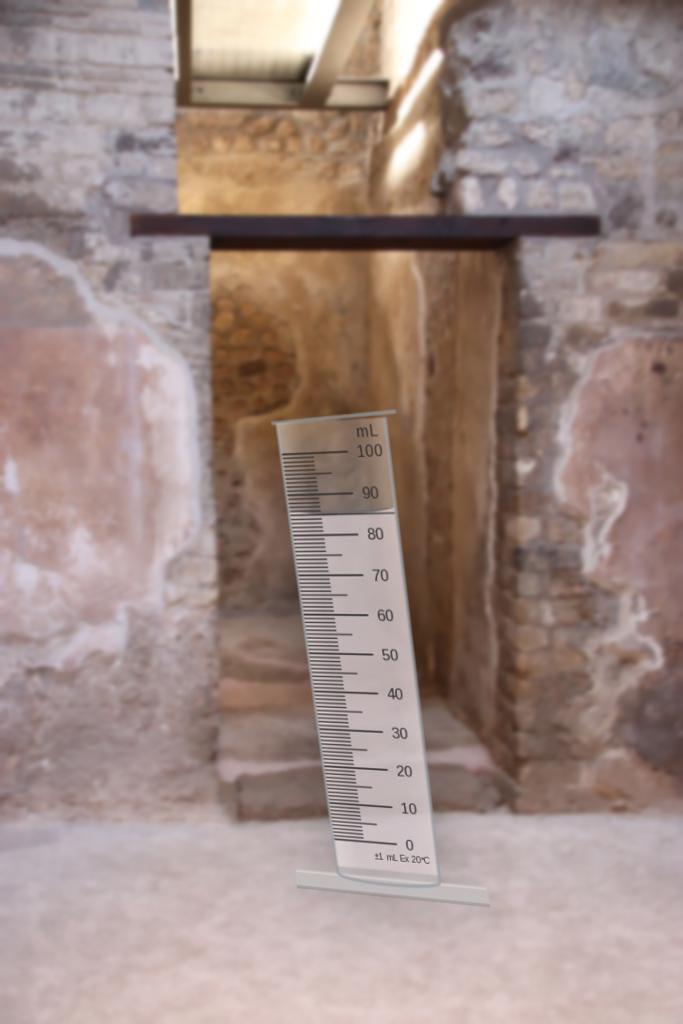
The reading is 85 mL
